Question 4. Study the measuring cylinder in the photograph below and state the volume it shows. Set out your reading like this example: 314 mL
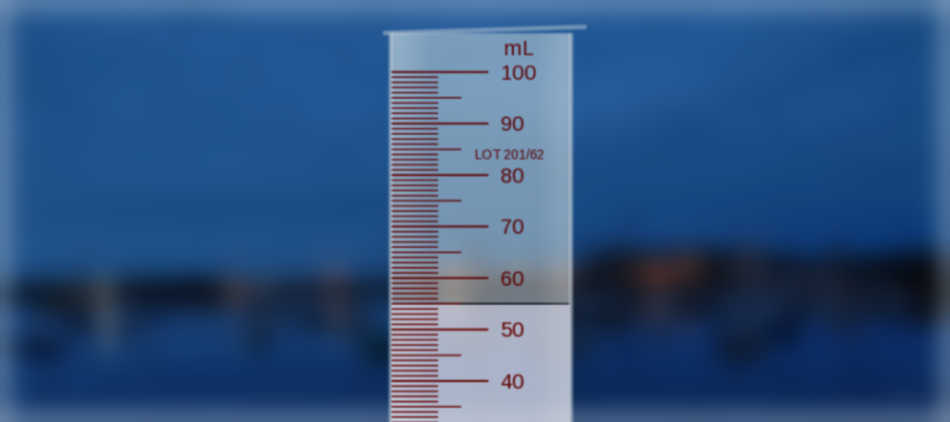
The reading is 55 mL
